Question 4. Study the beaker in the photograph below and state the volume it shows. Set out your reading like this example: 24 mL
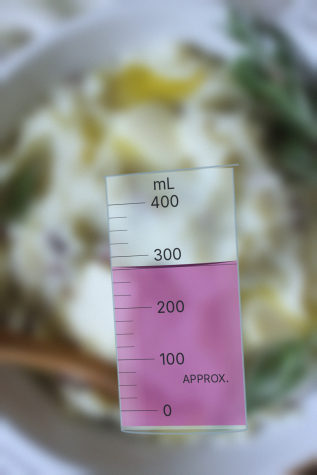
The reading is 275 mL
